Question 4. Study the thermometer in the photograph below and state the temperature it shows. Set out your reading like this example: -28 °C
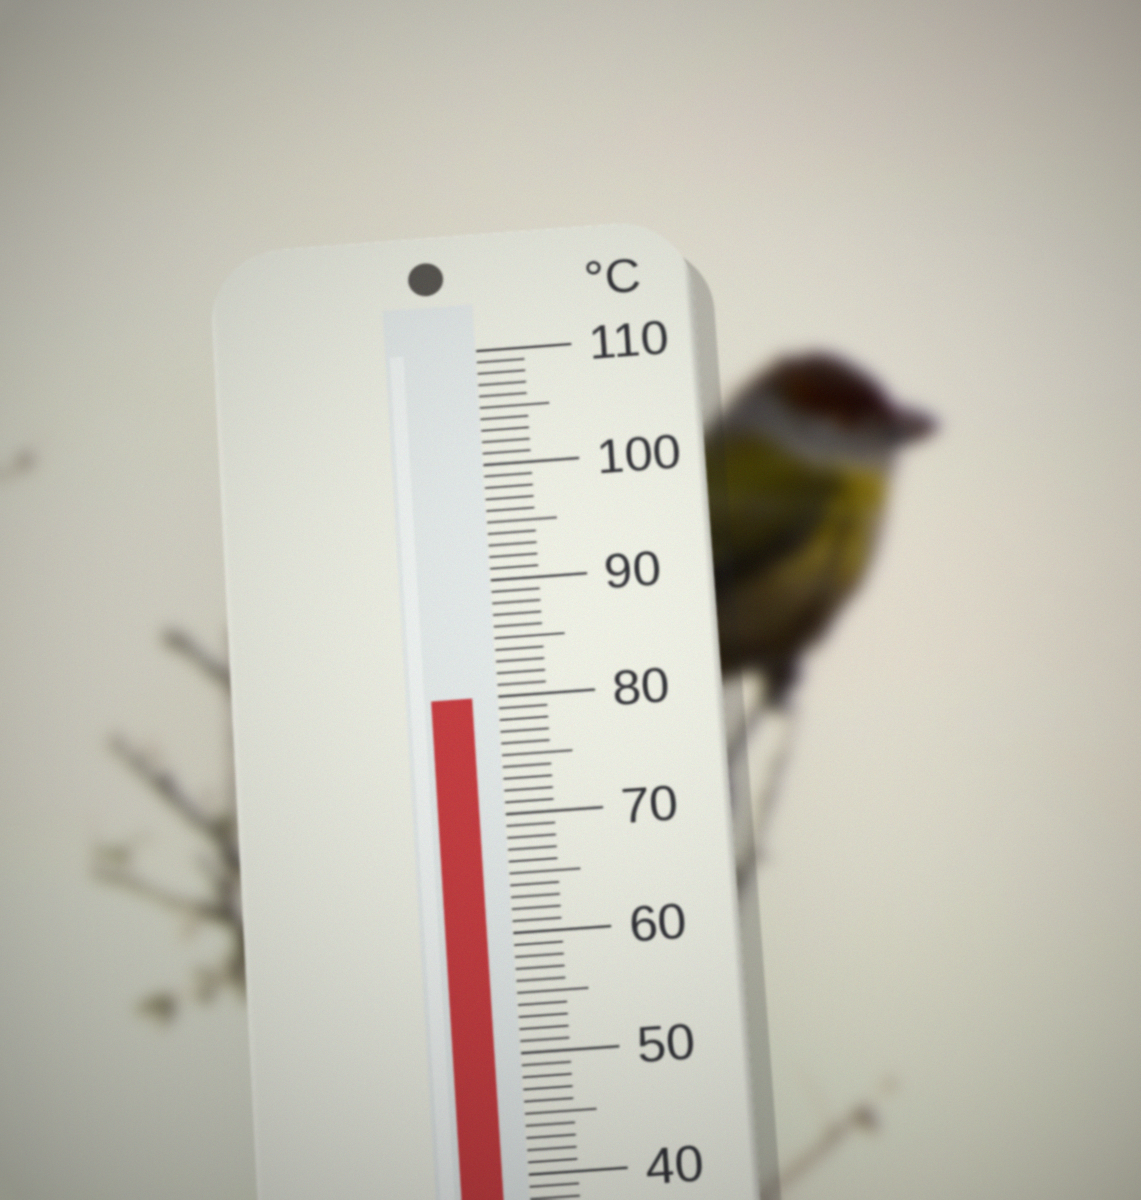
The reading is 80 °C
